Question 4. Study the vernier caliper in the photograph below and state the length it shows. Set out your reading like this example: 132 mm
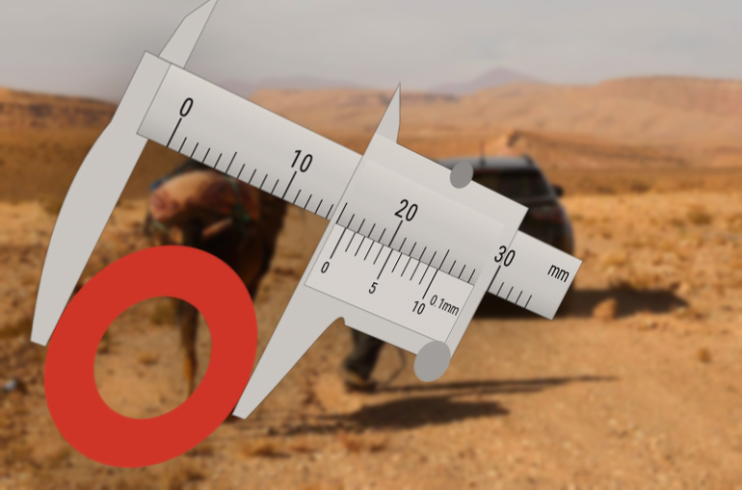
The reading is 15.9 mm
